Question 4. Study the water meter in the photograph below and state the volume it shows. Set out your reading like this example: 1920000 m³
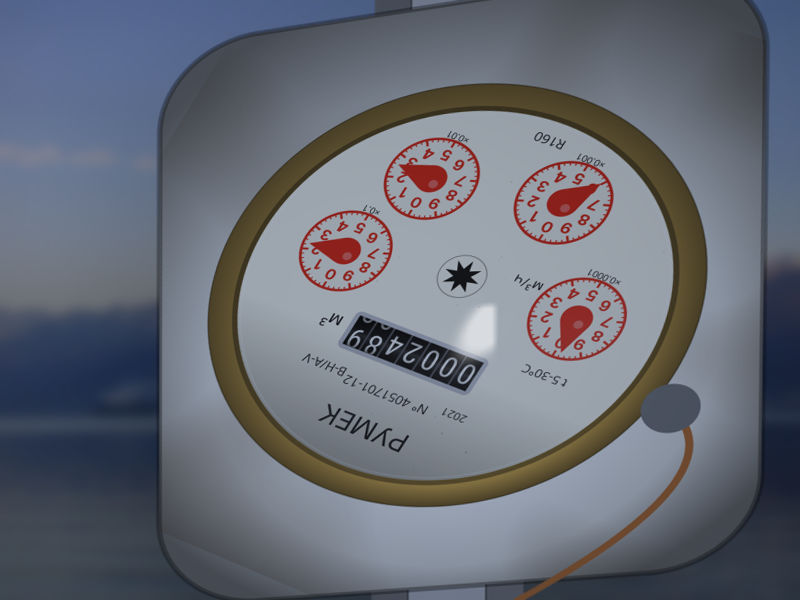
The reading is 2489.2259 m³
